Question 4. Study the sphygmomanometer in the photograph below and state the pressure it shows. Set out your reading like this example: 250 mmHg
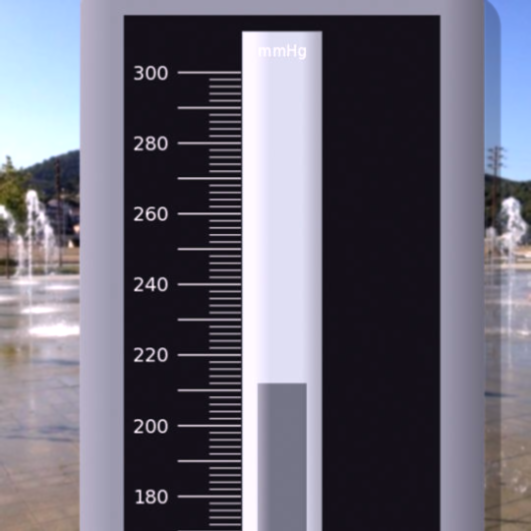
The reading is 212 mmHg
